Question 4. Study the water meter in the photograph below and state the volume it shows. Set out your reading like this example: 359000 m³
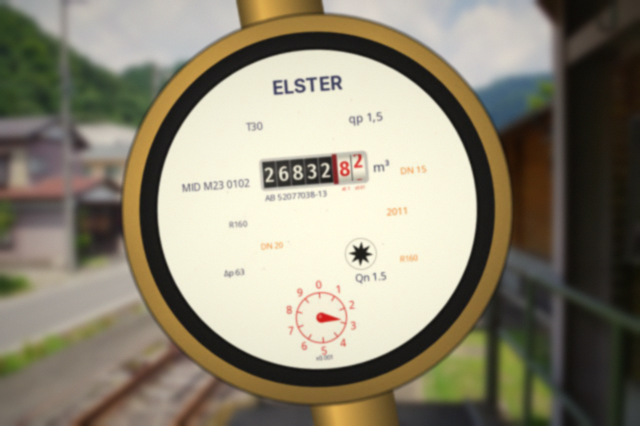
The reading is 26832.822 m³
